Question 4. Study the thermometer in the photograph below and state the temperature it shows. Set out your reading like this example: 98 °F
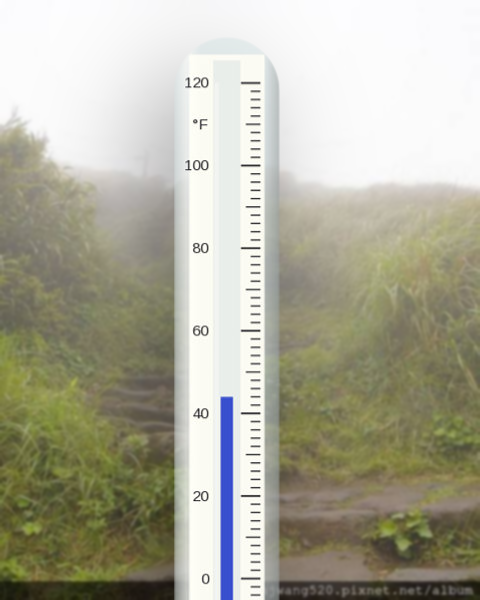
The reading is 44 °F
